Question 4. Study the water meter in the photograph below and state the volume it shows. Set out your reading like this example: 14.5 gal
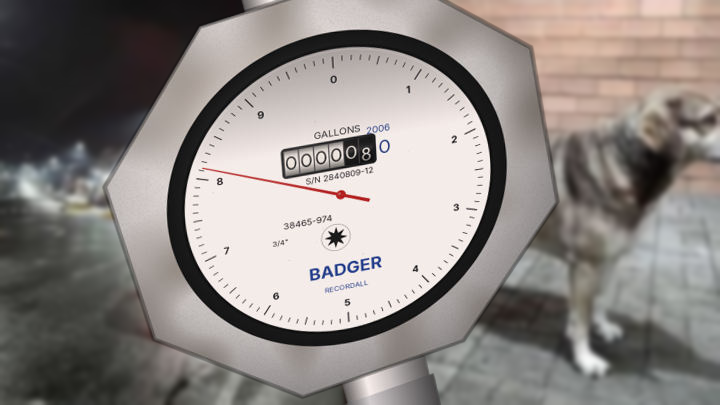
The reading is 78.1 gal
